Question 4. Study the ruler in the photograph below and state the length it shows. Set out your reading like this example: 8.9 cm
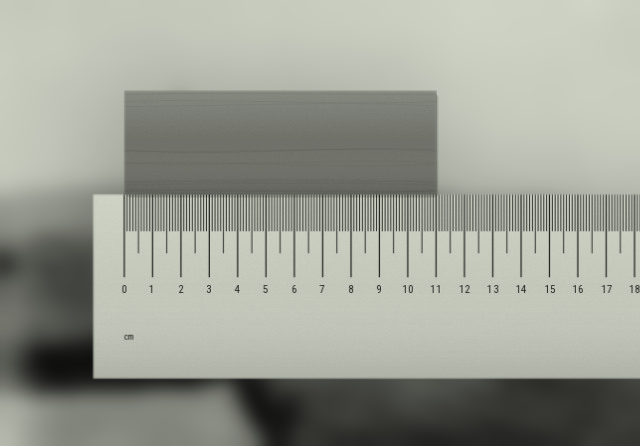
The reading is 11 cm
